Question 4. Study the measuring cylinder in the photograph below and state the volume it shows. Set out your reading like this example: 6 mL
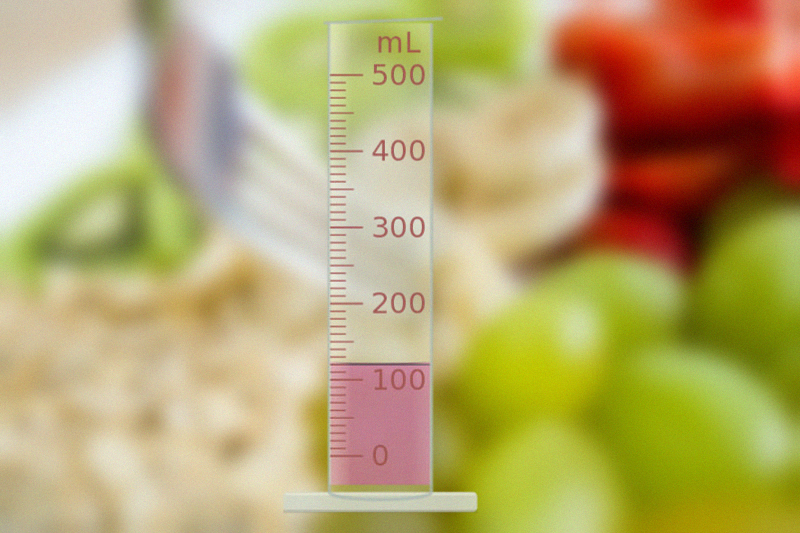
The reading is 120 mL
